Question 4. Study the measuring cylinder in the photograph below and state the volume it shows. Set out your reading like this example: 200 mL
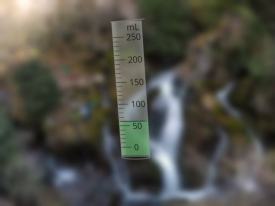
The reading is 60 mL
